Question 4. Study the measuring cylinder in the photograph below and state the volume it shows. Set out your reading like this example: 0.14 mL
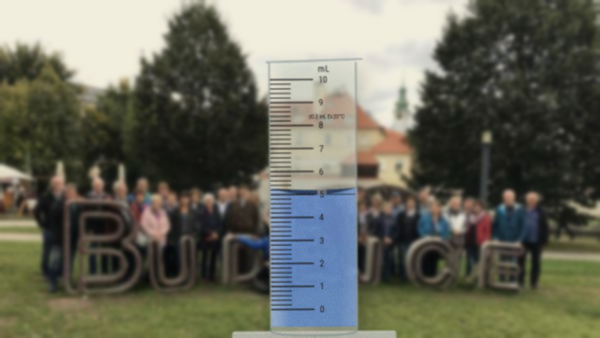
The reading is 5 mL
